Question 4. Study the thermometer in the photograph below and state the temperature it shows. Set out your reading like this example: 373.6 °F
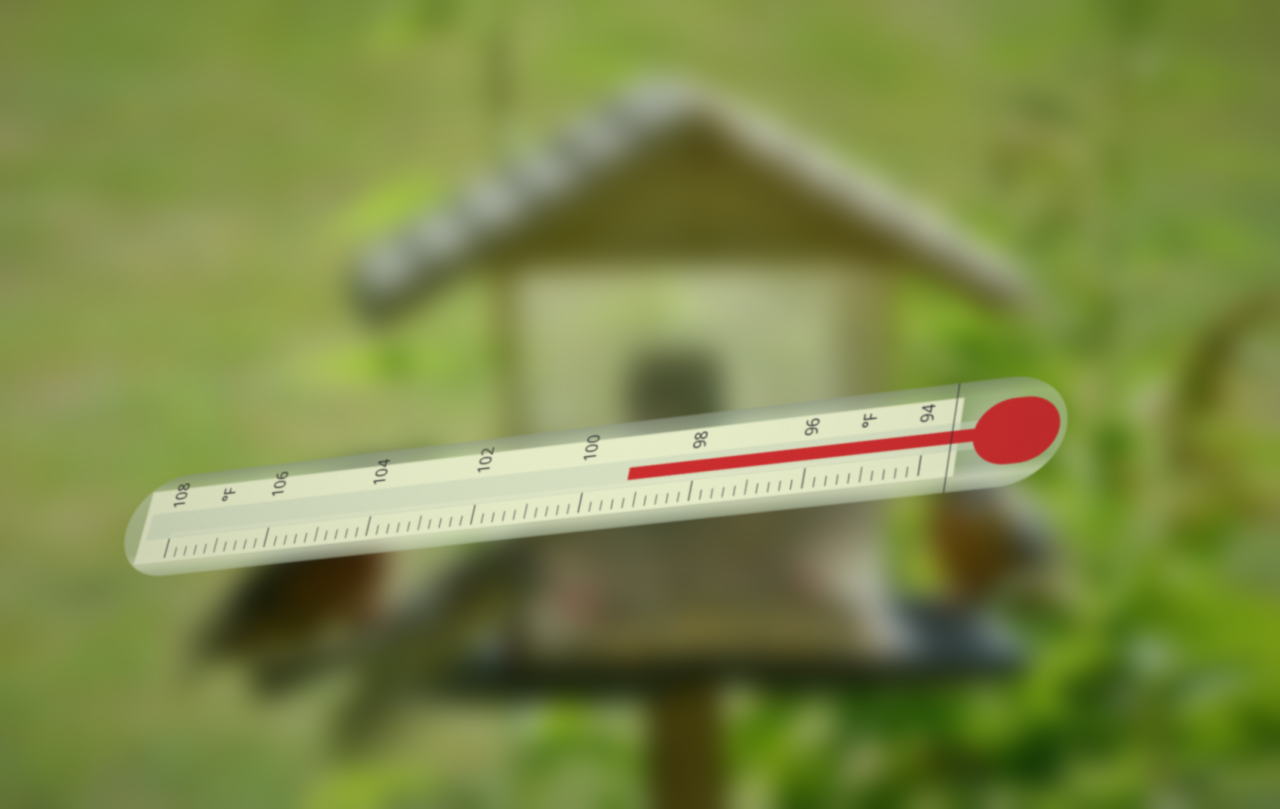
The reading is 99.2 °F
